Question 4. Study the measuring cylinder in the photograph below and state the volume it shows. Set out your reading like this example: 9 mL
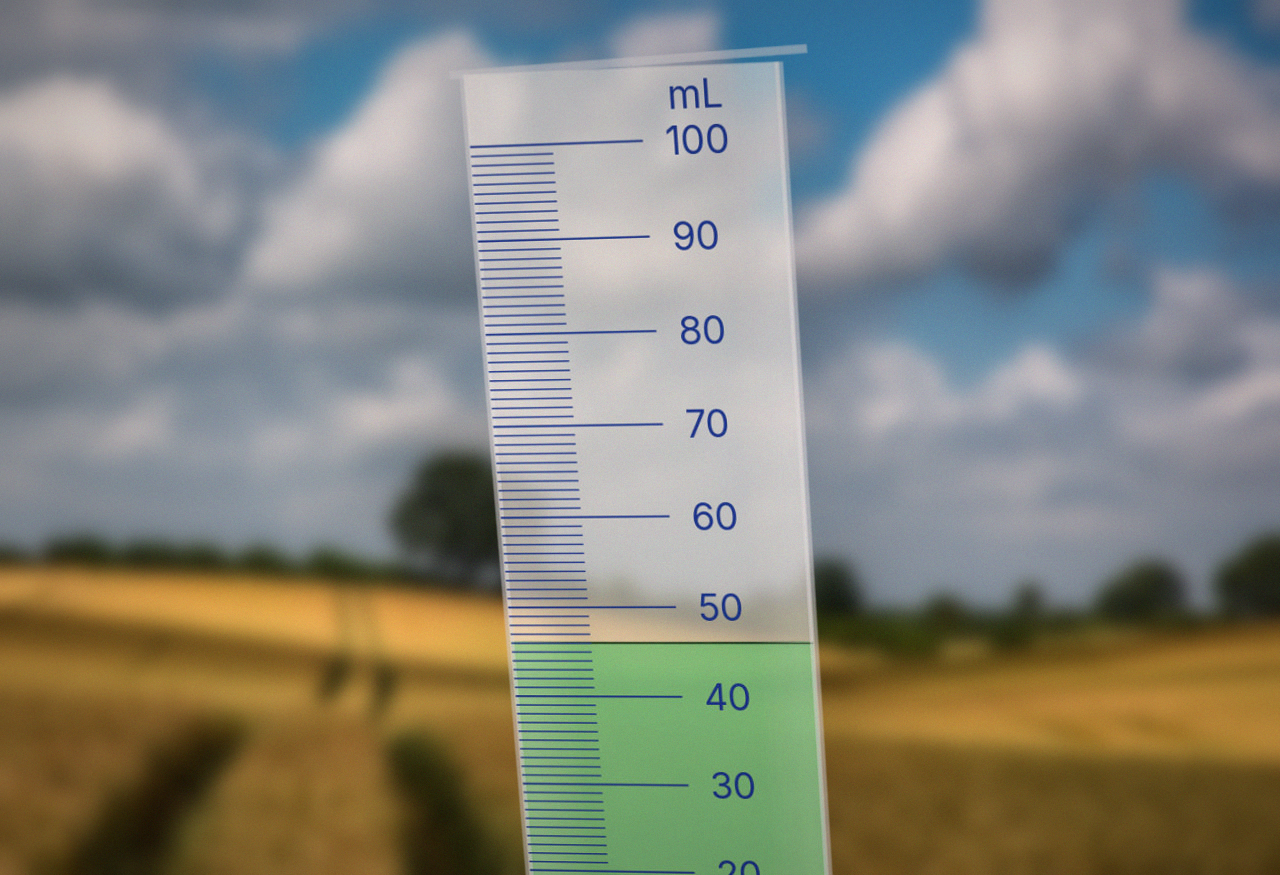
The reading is 46 mL
